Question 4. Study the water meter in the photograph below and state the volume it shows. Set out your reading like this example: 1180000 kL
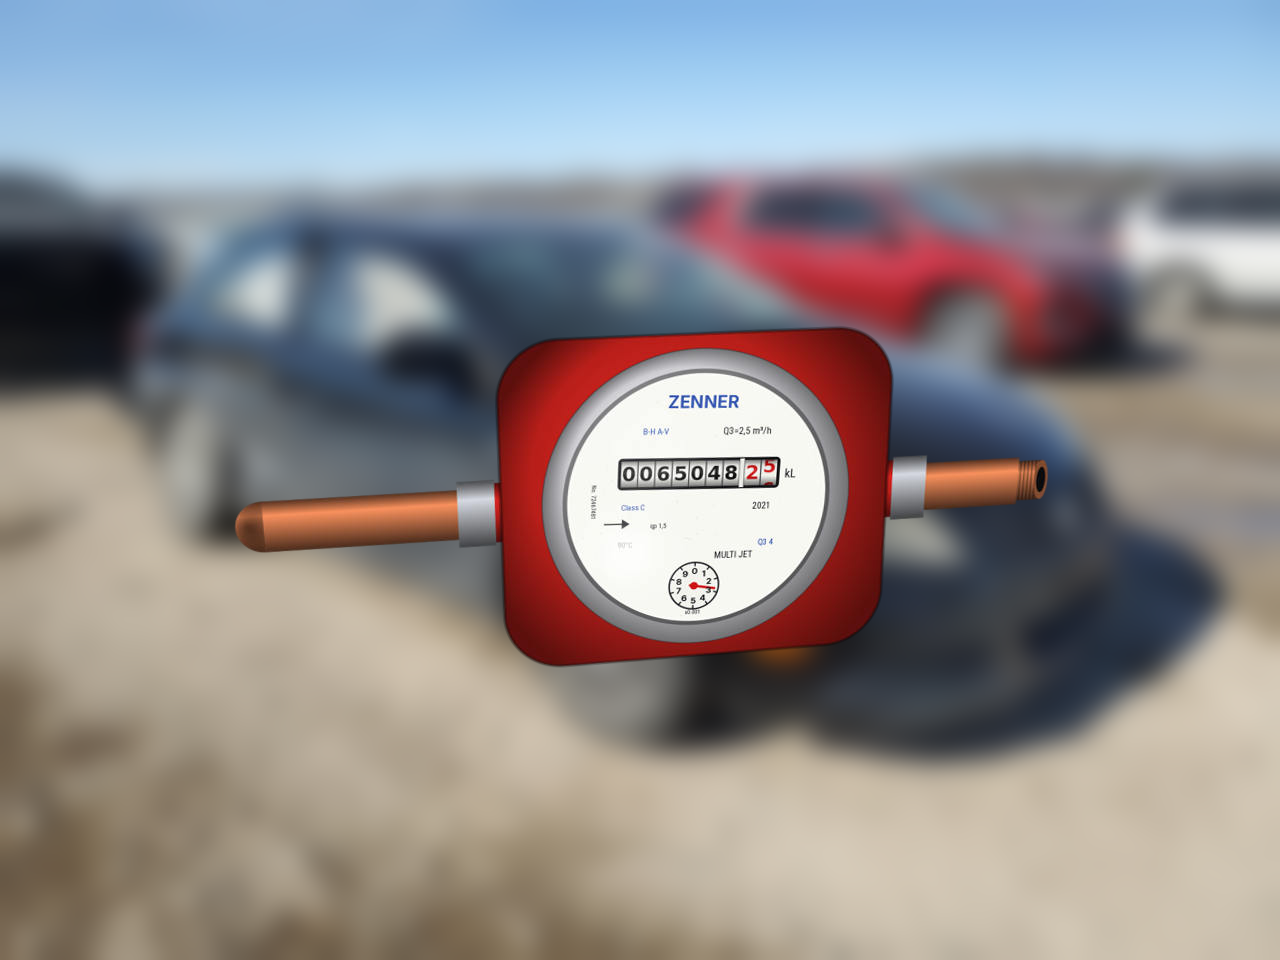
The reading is 65048.252 kL
